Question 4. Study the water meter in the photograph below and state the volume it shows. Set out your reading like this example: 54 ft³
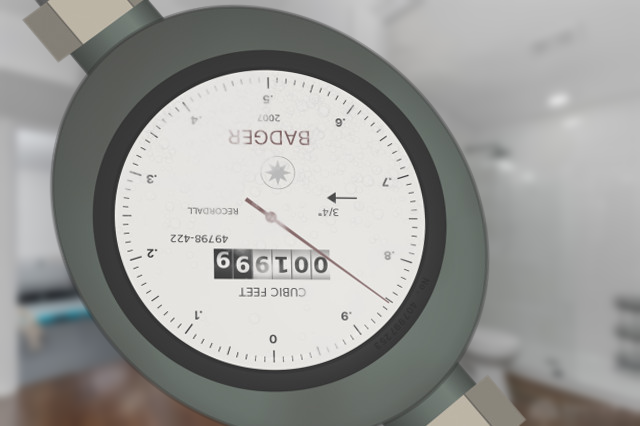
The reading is 1998.85 ft³
